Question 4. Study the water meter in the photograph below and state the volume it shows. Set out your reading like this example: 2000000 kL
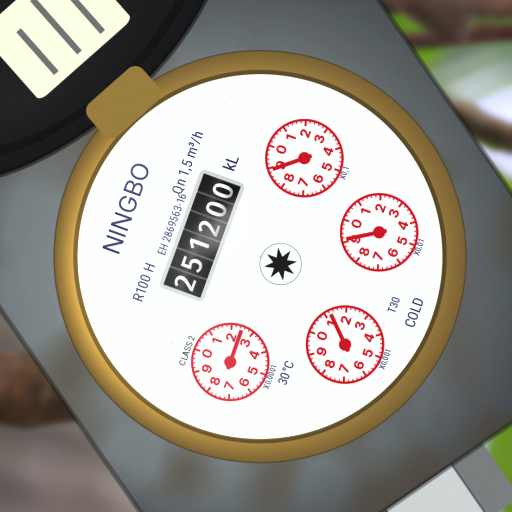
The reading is 251199.8912 kL
